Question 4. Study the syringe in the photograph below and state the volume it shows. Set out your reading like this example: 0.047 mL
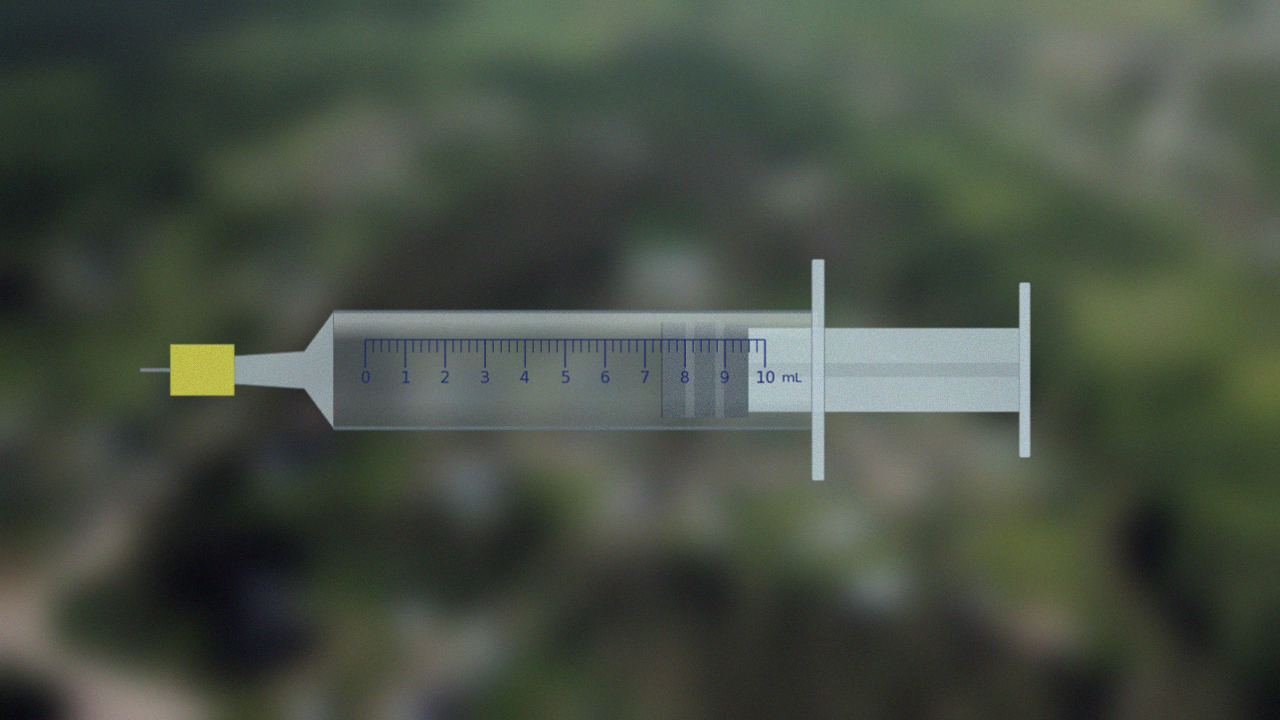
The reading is 7.4 mL
